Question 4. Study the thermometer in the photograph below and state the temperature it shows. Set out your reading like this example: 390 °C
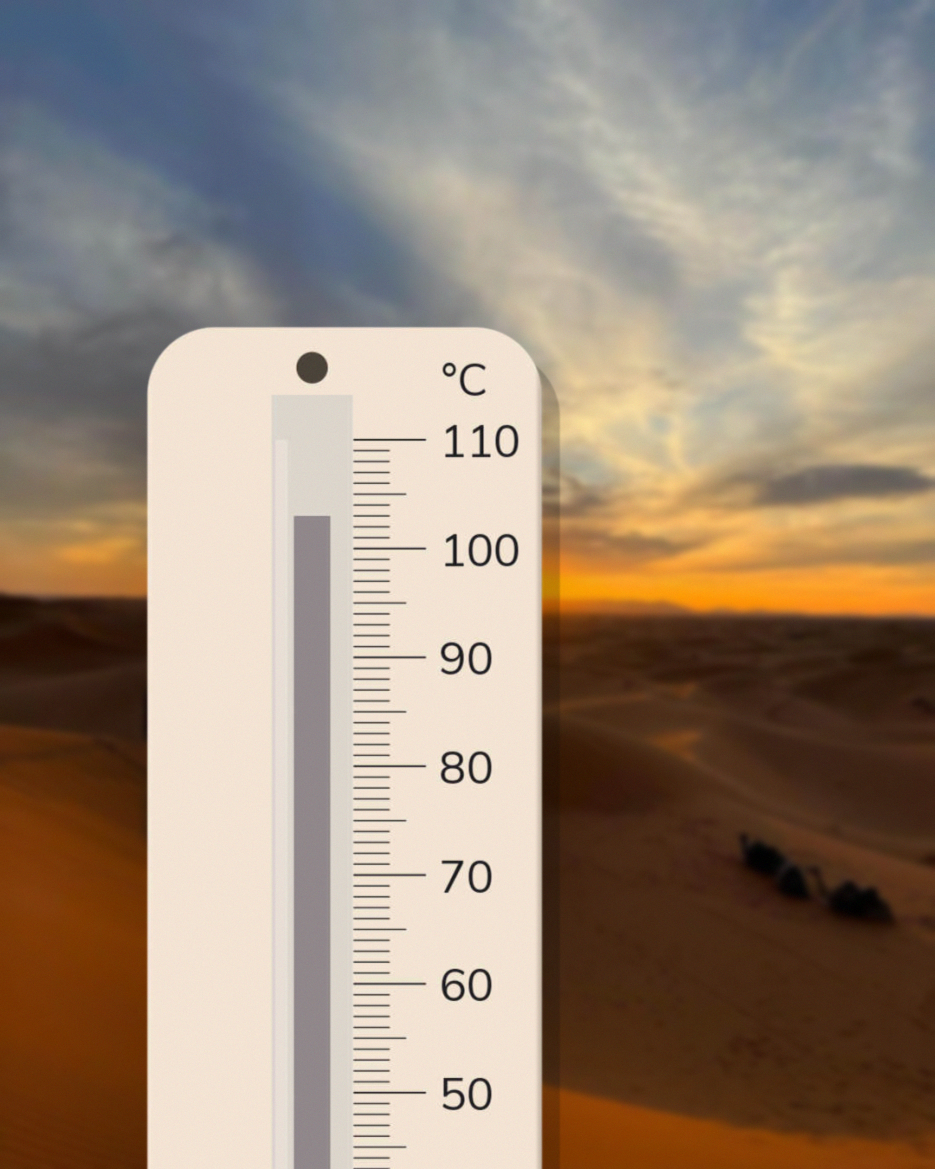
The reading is 103 °C
